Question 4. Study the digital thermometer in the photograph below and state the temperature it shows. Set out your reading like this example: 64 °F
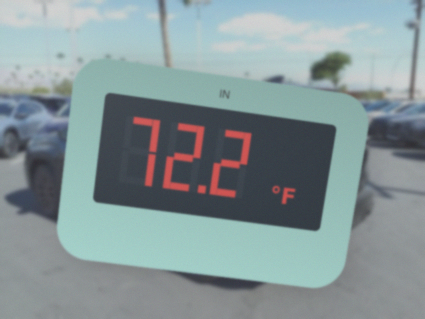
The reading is 72.2 °F
